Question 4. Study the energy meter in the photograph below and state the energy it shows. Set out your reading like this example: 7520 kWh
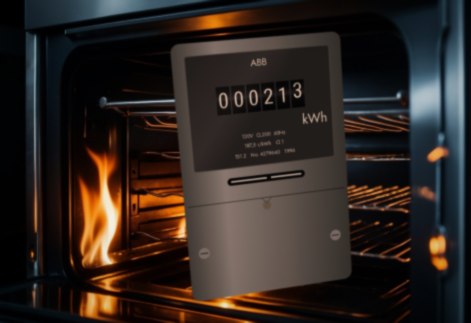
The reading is 213 kWh
